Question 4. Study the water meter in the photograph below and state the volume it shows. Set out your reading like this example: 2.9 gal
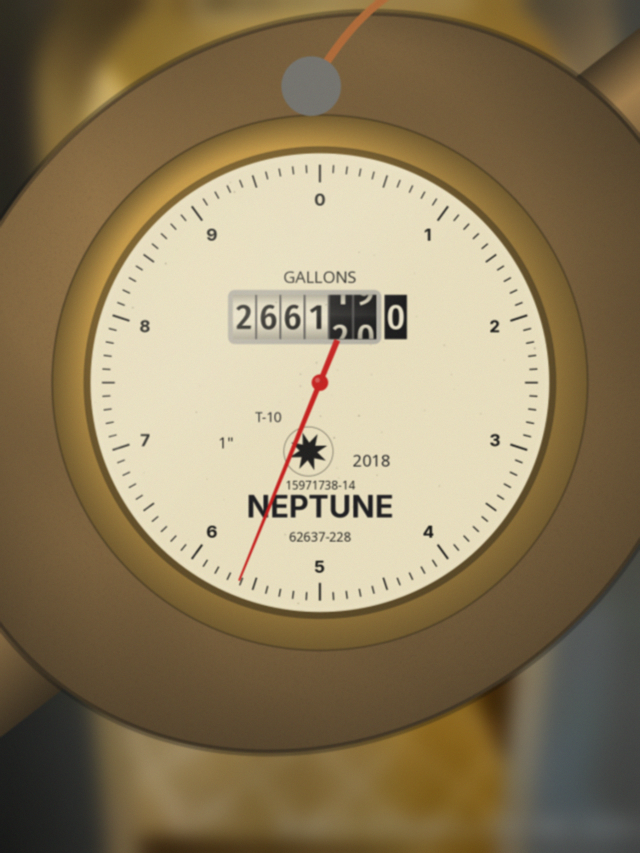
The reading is 2661195.6 gal
